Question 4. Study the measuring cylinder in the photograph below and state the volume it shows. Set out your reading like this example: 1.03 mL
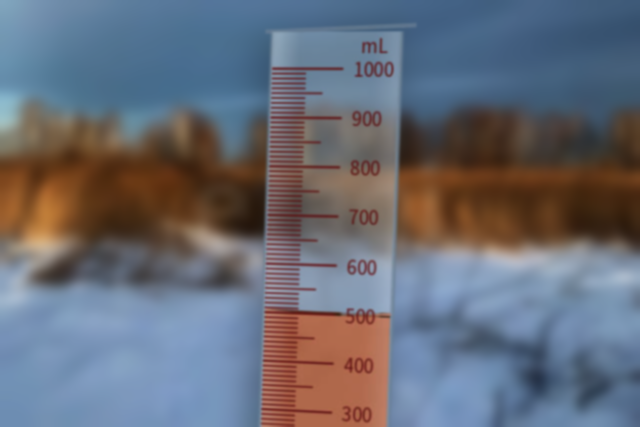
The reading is 500 mL
